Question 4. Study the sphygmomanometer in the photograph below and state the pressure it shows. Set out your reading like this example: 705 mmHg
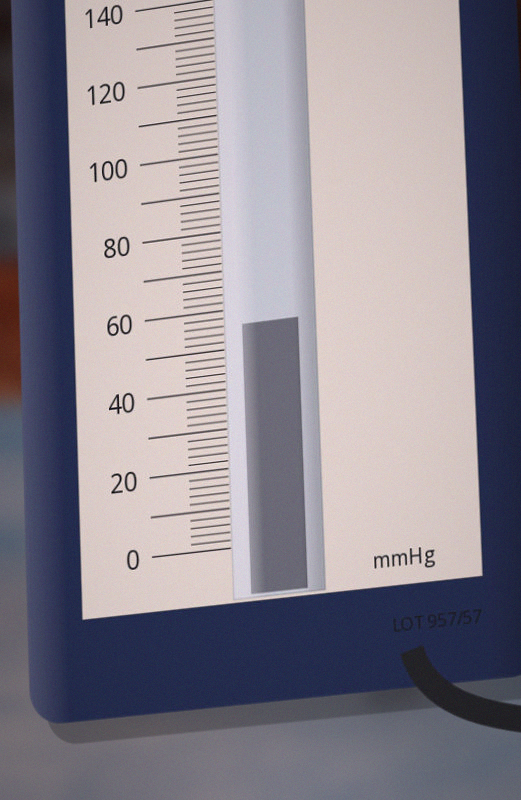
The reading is 56 mmHg
